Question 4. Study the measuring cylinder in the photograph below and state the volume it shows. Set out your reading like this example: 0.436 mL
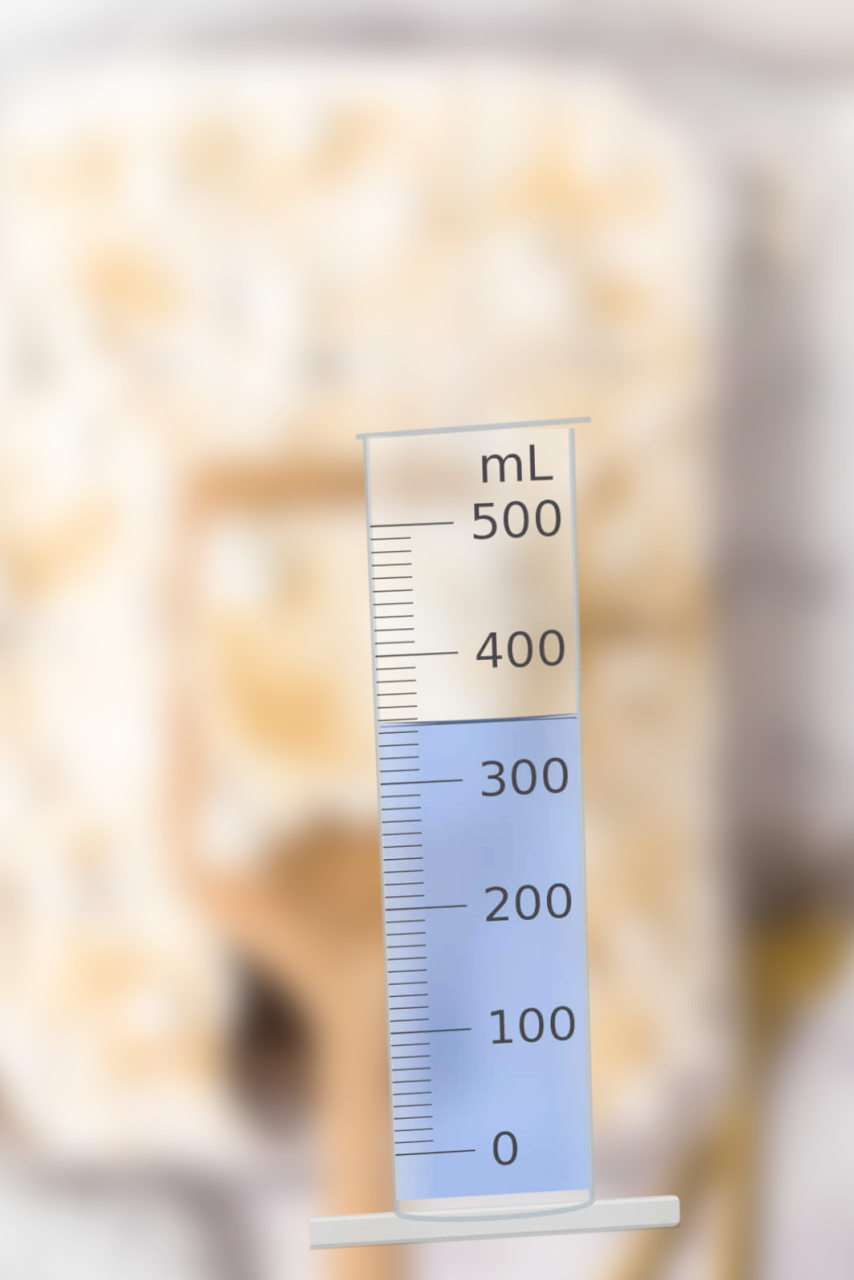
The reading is 345 mL
